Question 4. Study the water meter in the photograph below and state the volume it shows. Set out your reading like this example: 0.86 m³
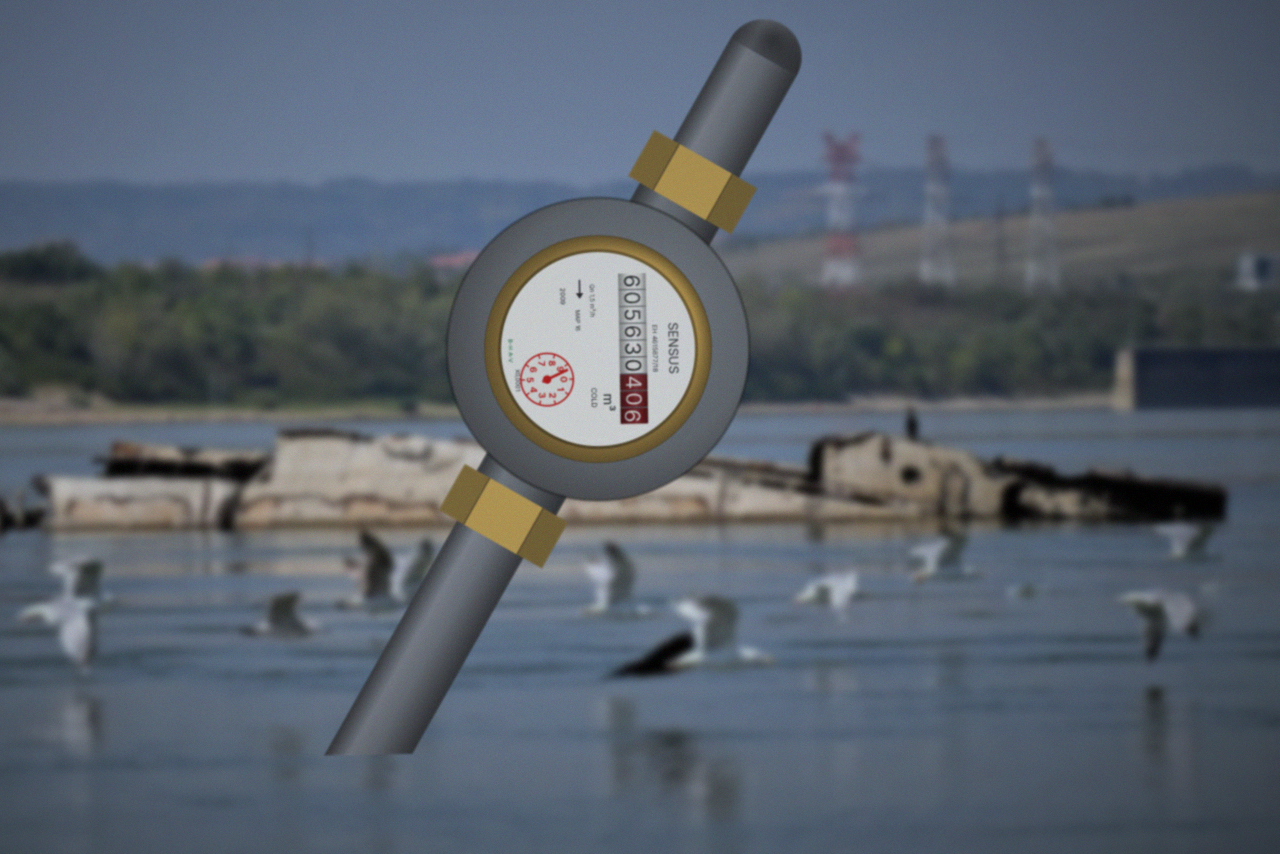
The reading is 605630.4059 m³
